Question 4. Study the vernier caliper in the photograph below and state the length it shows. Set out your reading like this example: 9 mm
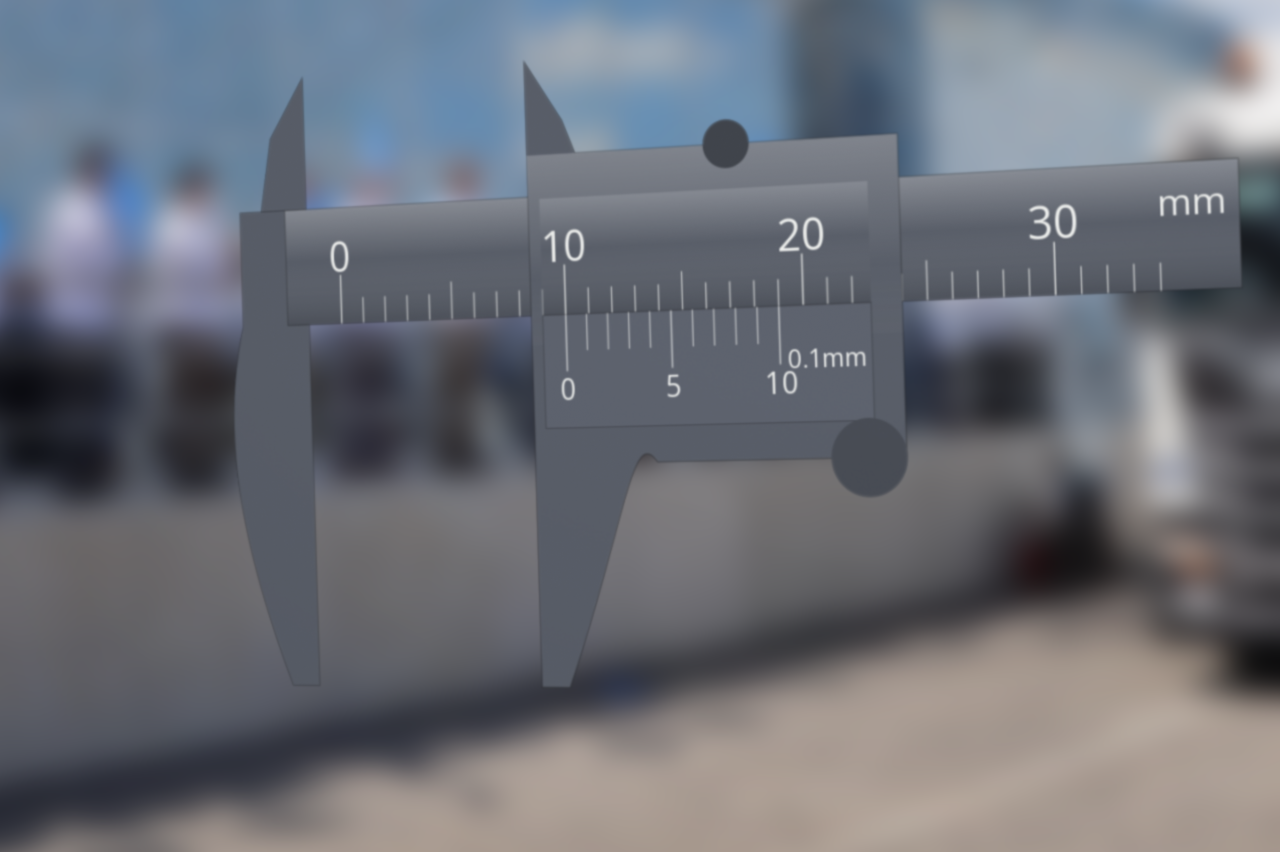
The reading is 10.0 mm
